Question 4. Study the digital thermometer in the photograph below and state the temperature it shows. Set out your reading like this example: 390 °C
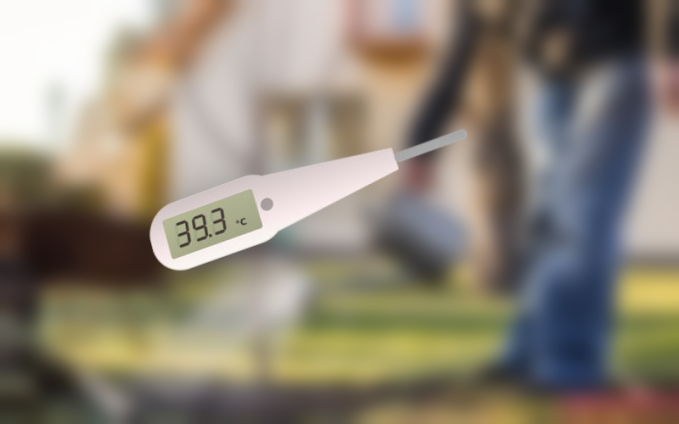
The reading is 39.3 °C
